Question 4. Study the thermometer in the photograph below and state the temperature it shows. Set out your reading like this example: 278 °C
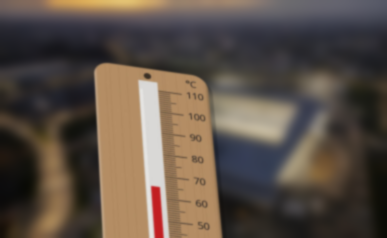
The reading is 65 °C
